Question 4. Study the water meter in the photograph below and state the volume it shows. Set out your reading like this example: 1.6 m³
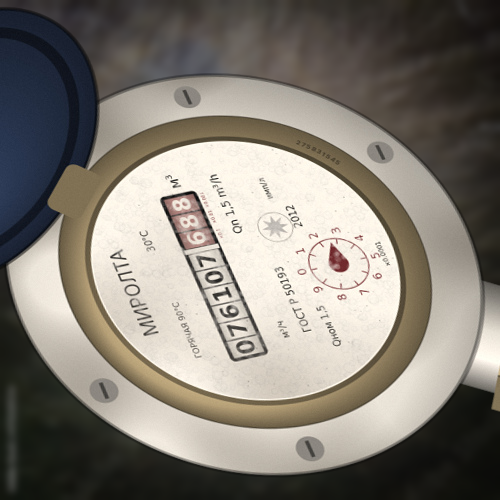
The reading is 76107.6882 m³
